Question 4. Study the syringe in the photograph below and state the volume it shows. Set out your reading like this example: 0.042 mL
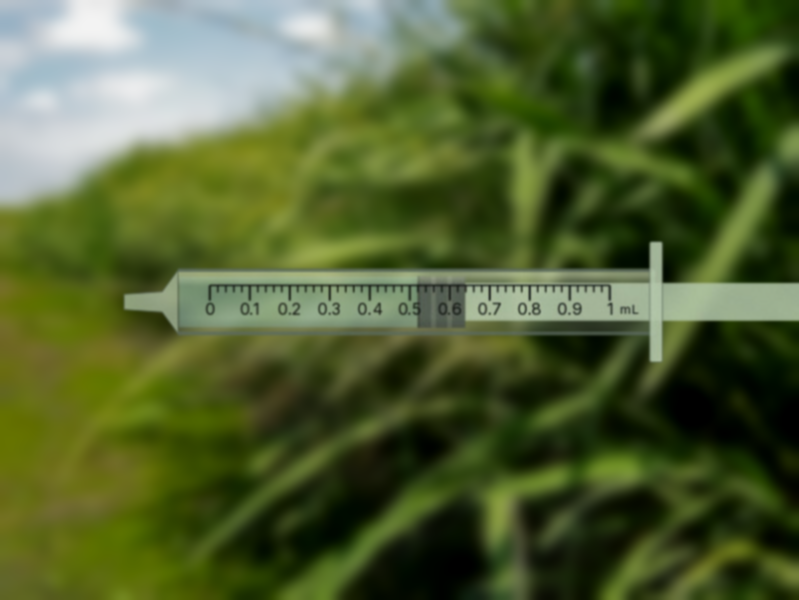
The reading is 0.52 mL
